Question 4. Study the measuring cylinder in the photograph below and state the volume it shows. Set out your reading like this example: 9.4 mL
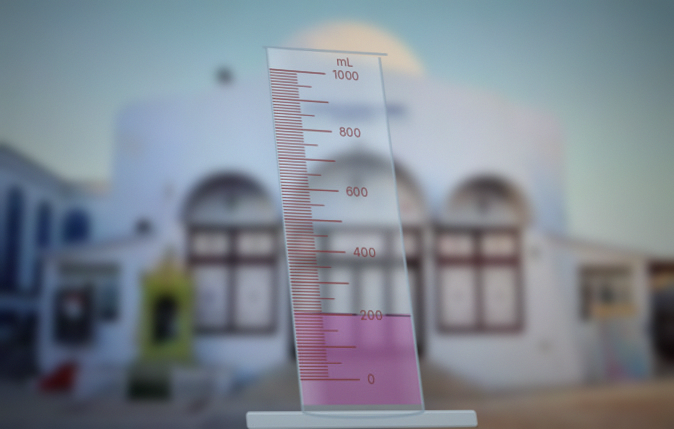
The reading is 200 mL
